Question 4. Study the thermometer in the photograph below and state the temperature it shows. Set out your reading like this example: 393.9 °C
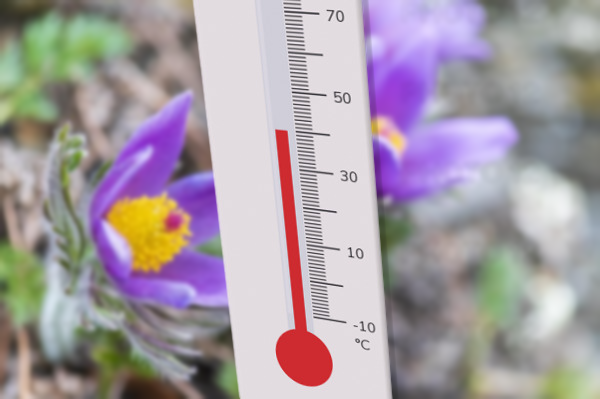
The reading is 40 °C
